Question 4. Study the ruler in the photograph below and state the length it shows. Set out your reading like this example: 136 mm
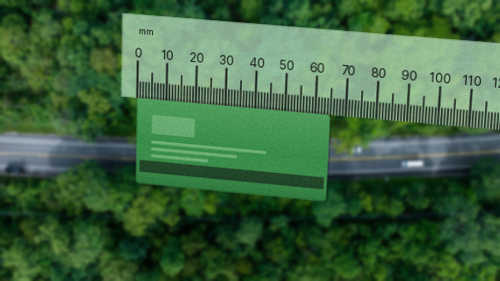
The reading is 65 mm
